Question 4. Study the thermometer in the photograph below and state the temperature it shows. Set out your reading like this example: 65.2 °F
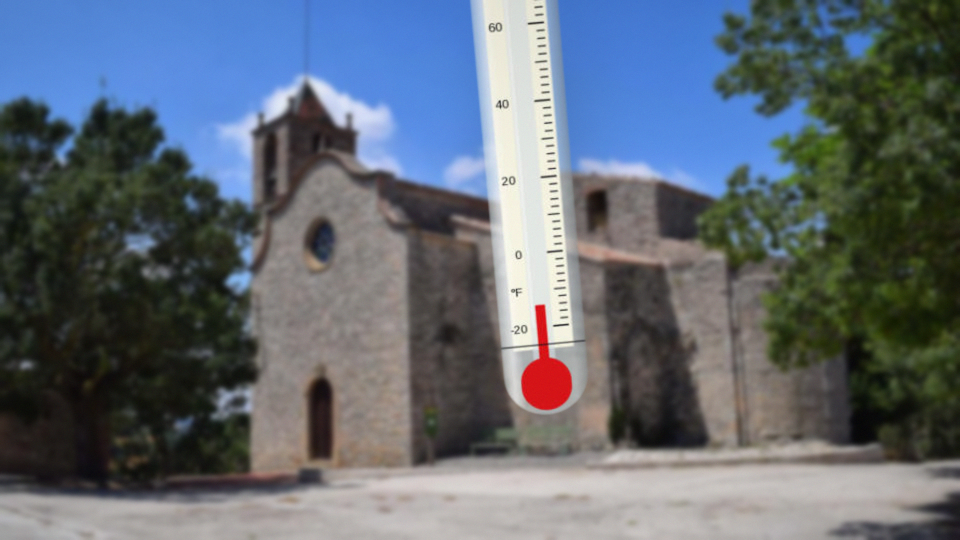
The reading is -14 °F
